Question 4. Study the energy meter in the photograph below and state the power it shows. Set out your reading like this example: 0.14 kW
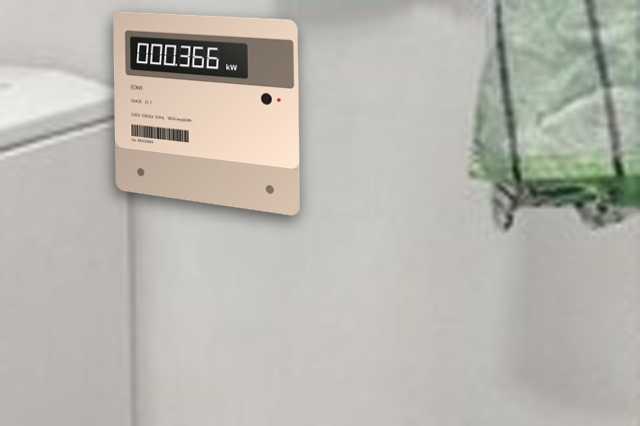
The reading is 0.366 kW
